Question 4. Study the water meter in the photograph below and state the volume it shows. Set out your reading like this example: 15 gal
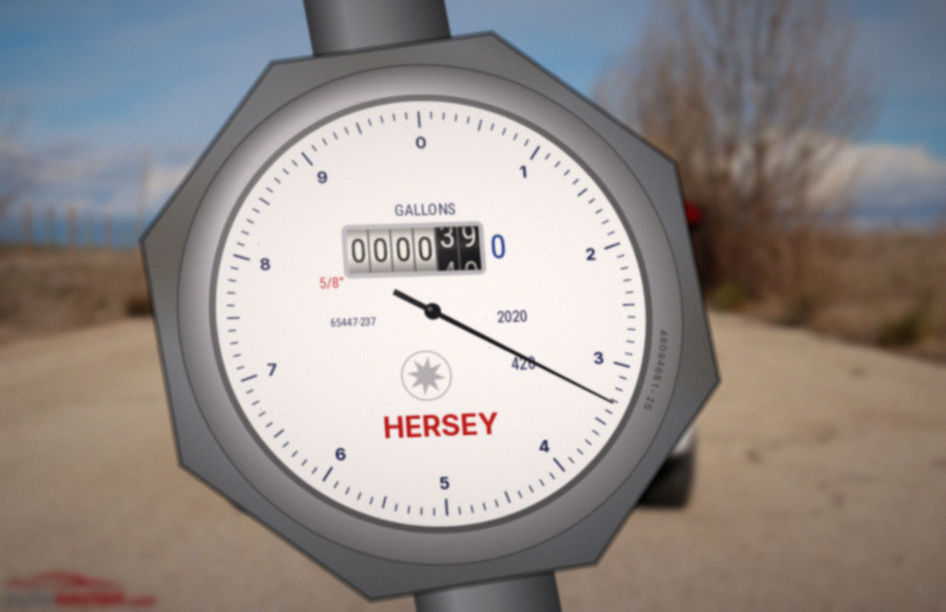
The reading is 393.3 gal
